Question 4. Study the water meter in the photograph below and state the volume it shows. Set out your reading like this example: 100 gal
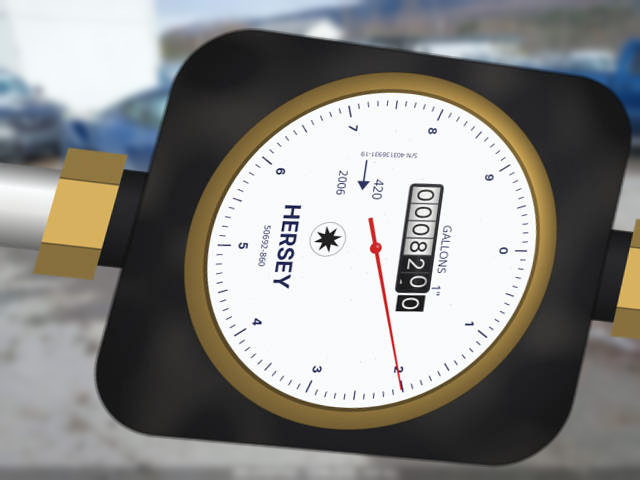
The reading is 8202.0 gal
